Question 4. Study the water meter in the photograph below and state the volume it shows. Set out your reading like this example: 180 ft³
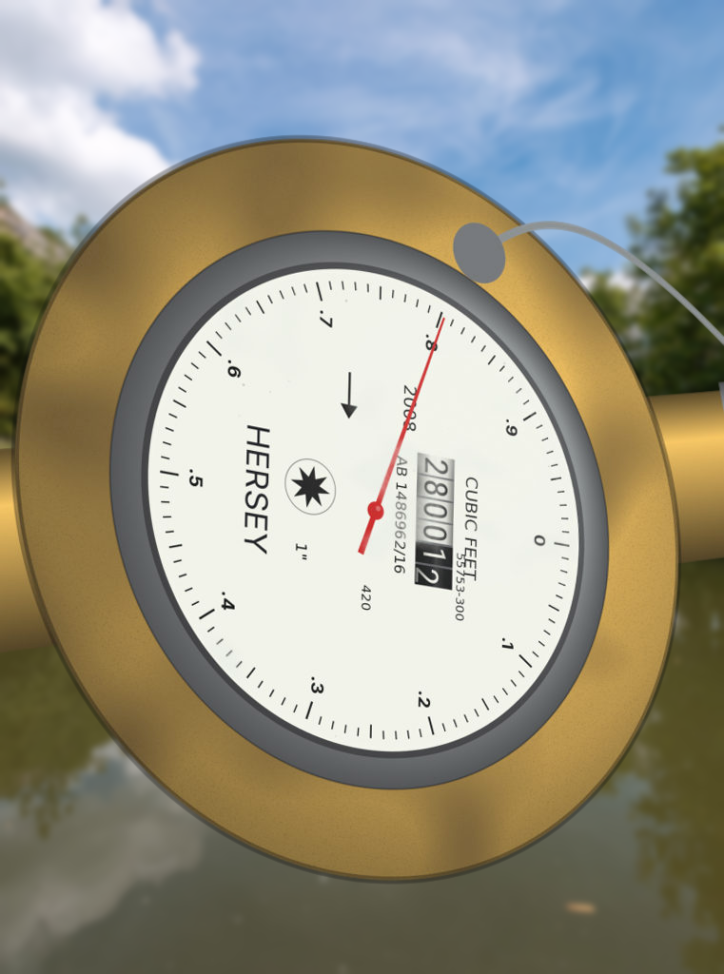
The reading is 280011.80 ft³
